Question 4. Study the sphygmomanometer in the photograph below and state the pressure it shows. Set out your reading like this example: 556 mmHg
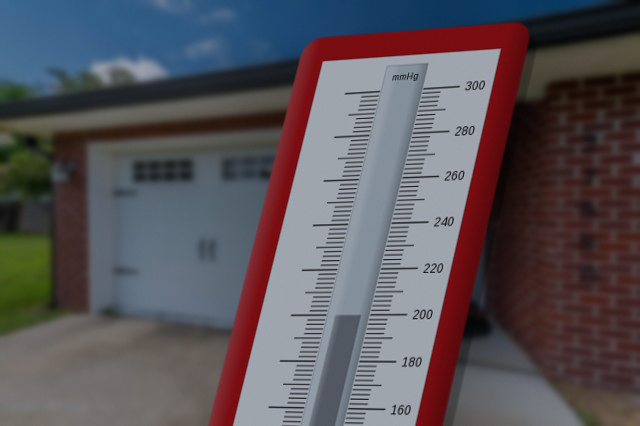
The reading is 200 mmHg
